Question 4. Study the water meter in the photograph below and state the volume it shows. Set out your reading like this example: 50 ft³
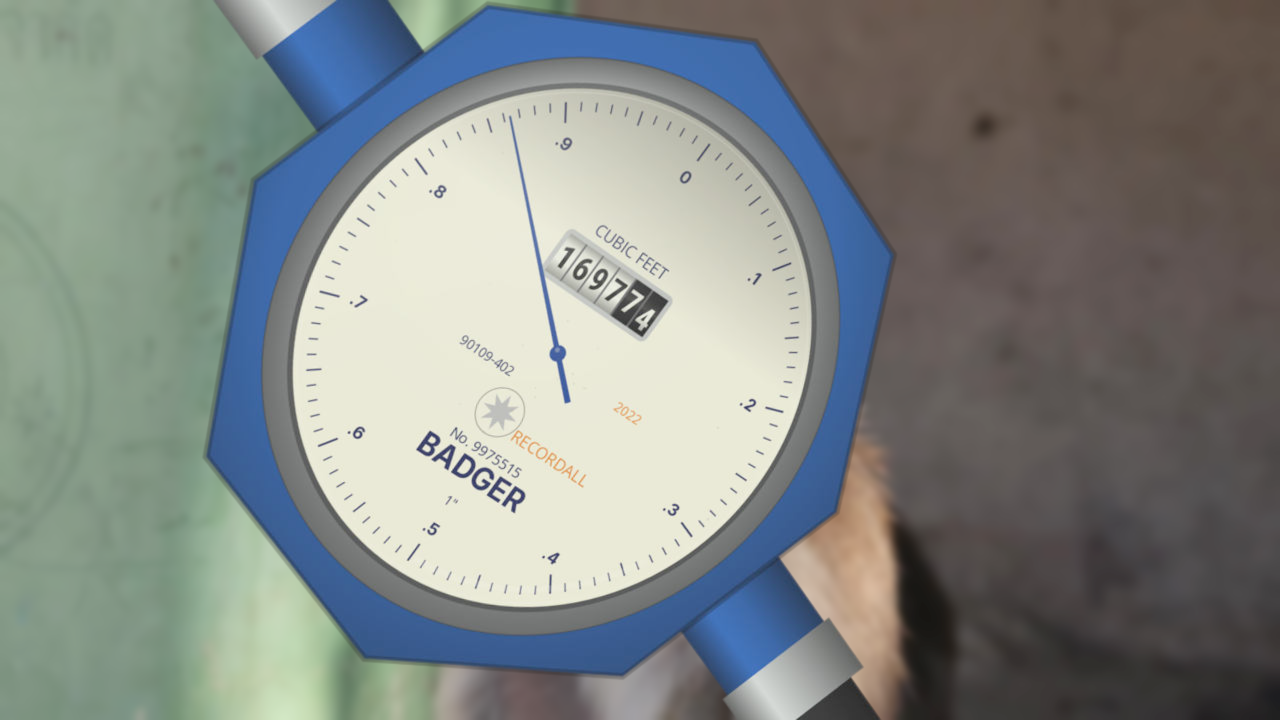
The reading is 169773.86 ft³
